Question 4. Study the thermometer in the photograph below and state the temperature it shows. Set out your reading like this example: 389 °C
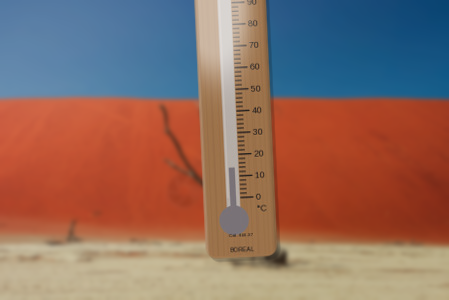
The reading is 14 °C
